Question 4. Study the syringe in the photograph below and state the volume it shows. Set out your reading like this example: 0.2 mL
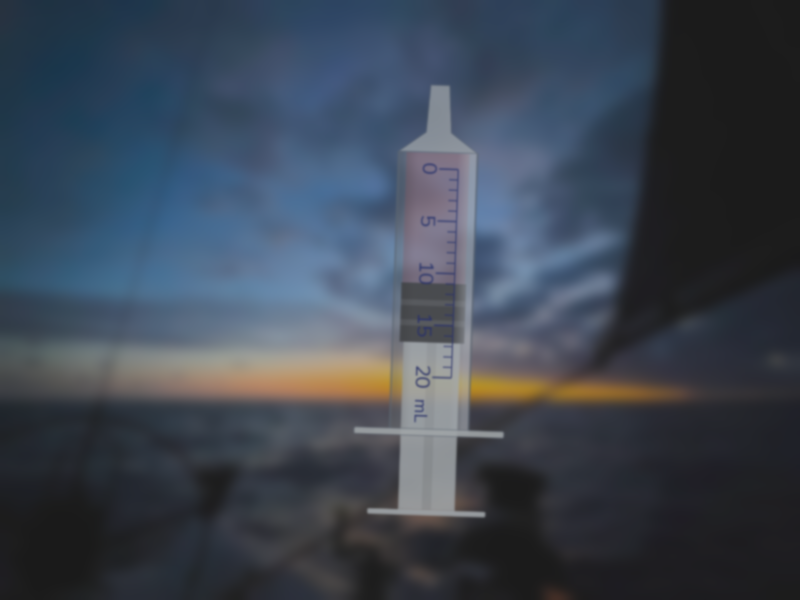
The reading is 11 mL
